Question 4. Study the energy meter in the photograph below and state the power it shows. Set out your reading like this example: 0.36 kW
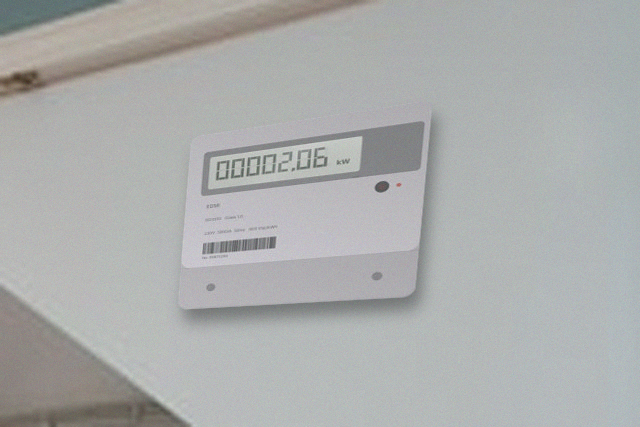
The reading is 2.06 kW
